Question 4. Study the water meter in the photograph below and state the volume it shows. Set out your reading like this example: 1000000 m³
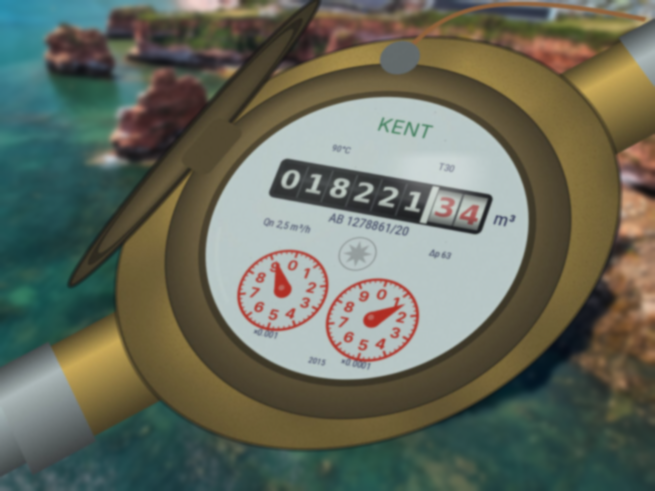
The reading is 18221.3391 m³
